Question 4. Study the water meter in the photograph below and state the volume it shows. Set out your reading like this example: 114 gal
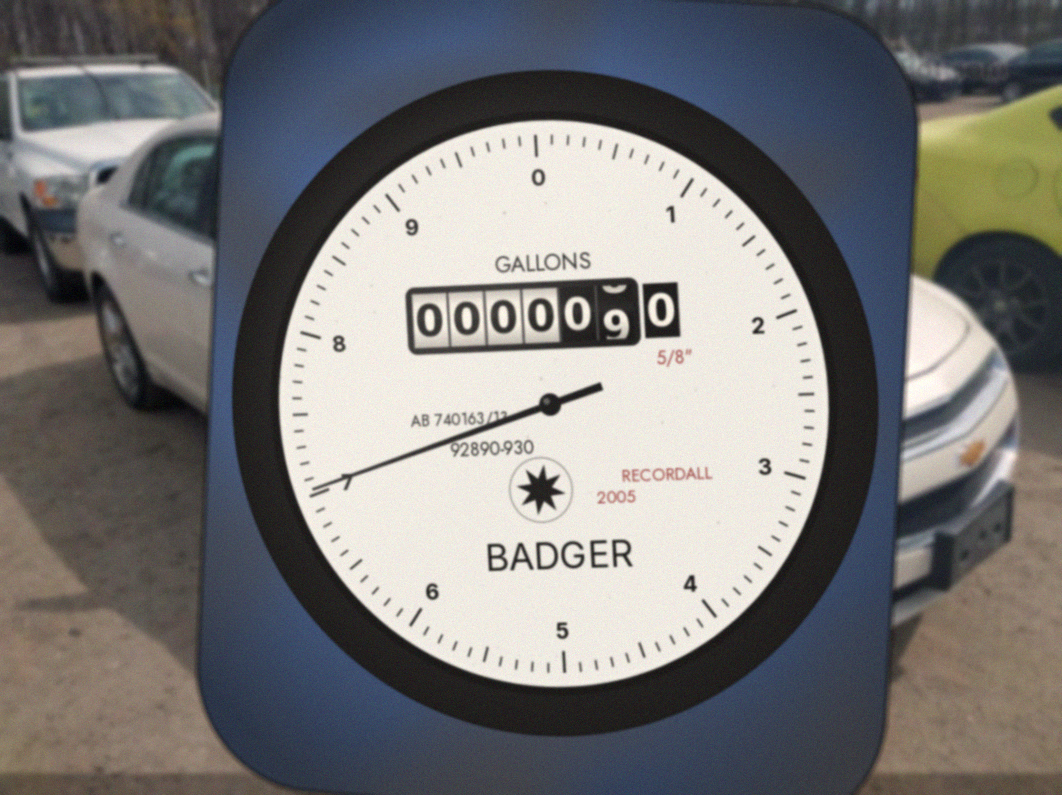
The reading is 87.0 gal
